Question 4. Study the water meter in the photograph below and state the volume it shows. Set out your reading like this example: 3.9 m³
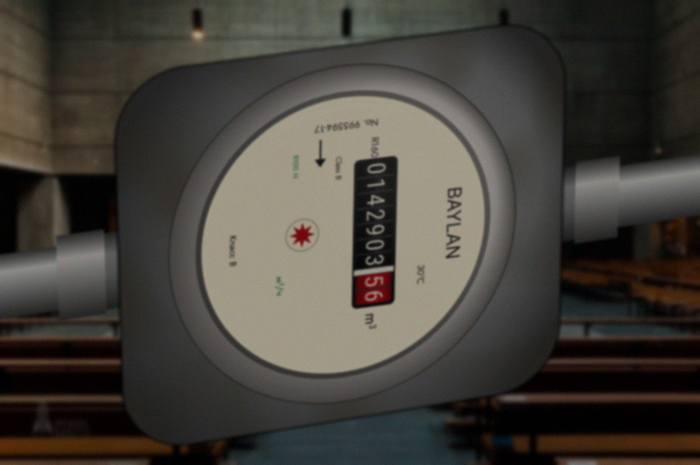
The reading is 142903.56 m³
